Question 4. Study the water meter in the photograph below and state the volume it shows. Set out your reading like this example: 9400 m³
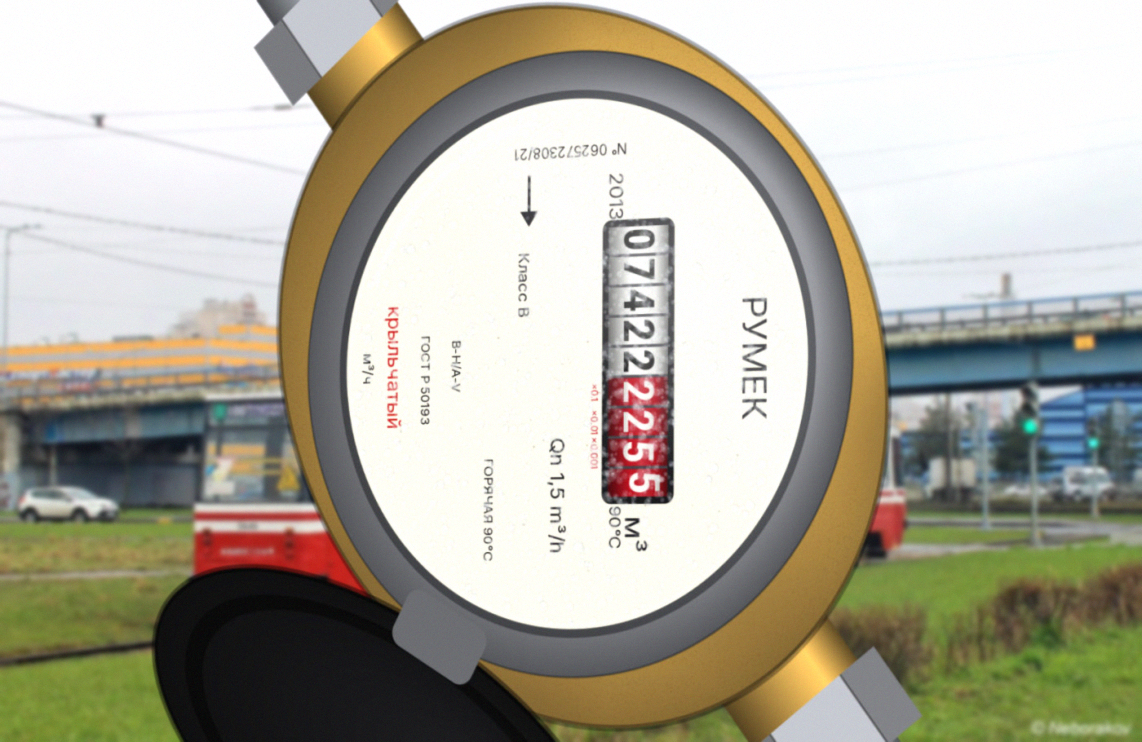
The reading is 7422.2255 m³
